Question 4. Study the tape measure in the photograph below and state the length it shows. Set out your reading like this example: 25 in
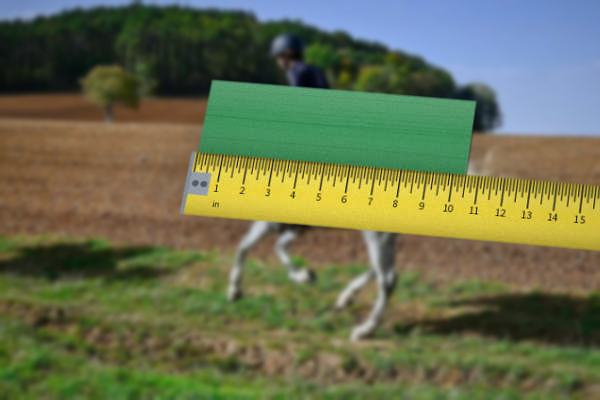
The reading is 10.5 in
